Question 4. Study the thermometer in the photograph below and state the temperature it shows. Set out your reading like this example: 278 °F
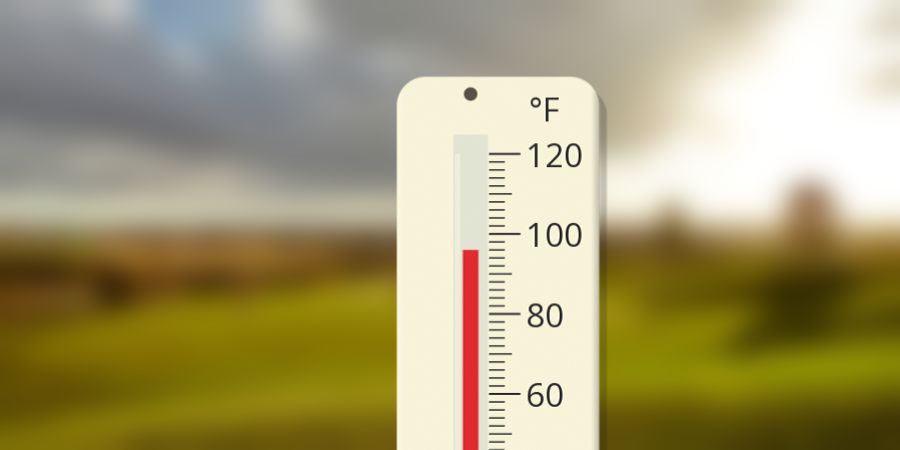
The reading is 96 °F
